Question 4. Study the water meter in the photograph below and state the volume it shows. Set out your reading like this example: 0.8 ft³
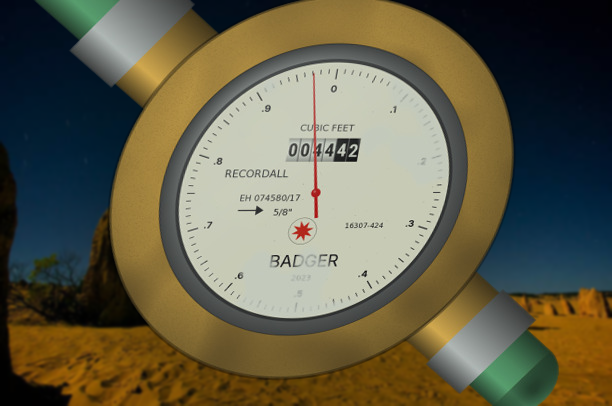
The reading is 4441.97 ft³
